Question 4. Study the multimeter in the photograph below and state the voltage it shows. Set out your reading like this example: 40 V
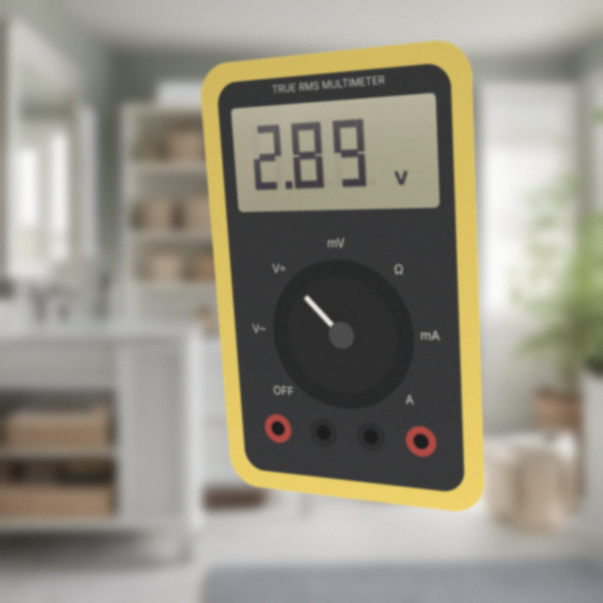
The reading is 2.89 V
